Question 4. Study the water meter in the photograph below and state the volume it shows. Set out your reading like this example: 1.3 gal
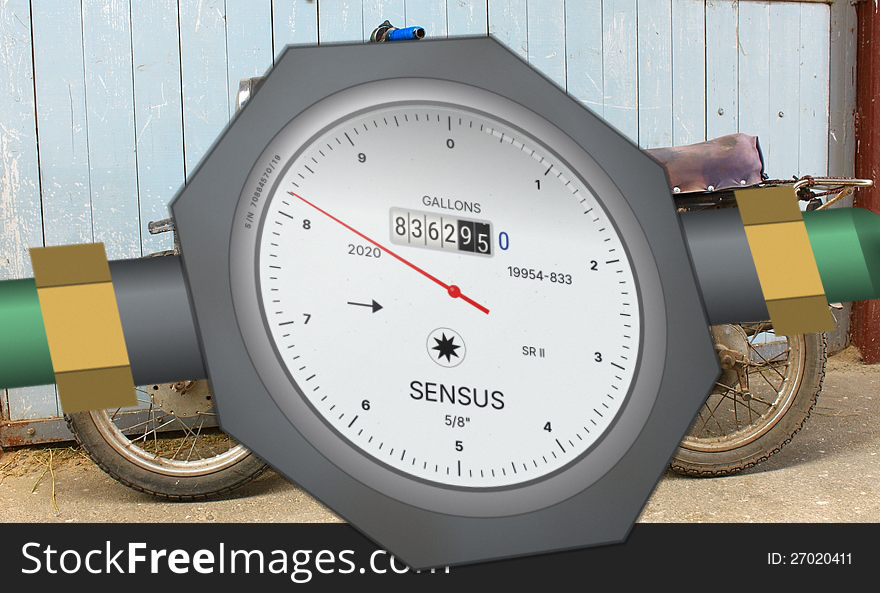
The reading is 8362948.2 gal
